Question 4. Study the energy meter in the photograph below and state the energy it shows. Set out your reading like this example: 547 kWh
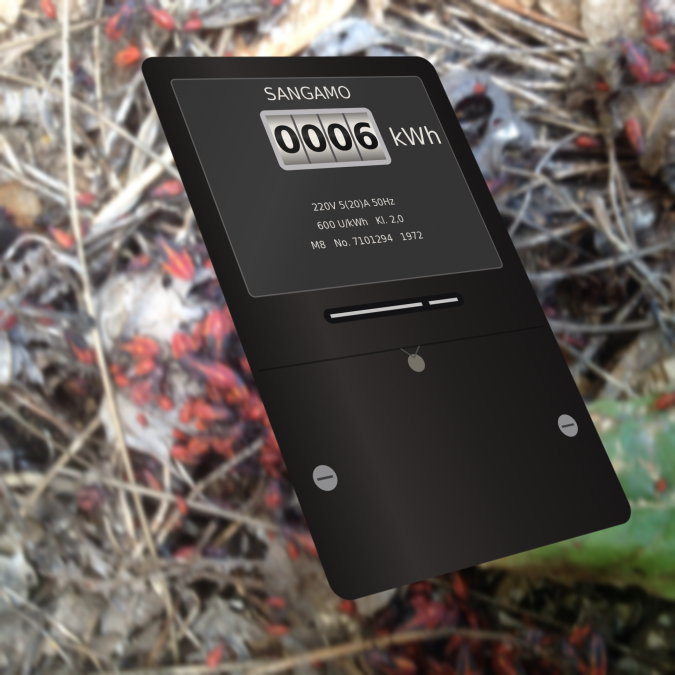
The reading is 6 kWh
